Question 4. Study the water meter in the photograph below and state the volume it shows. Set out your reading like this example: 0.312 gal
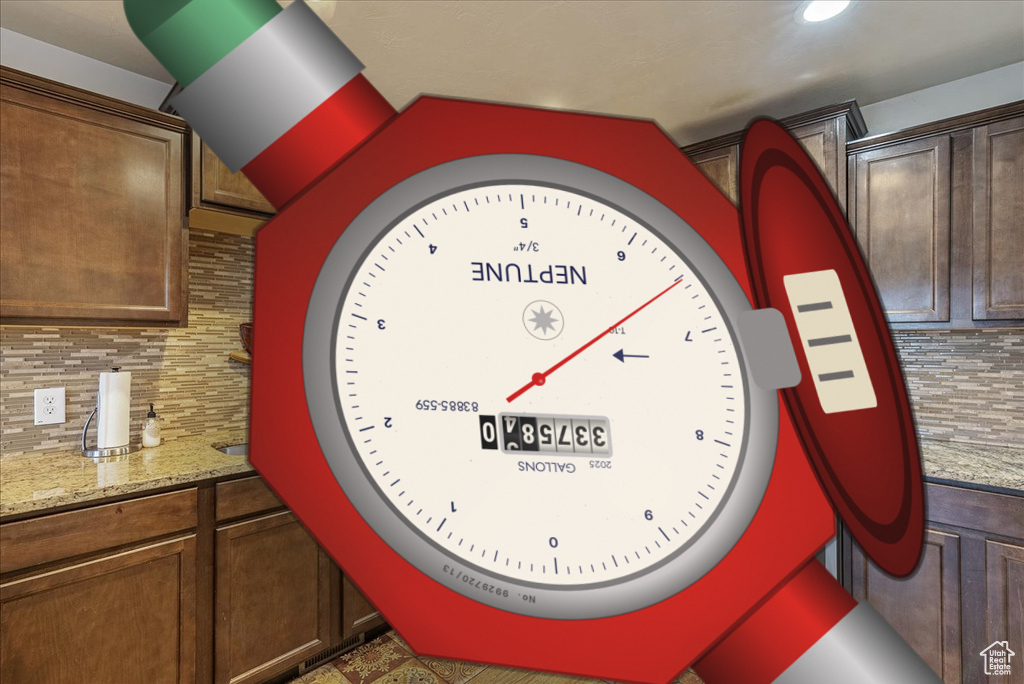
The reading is 3375836.5 gal
